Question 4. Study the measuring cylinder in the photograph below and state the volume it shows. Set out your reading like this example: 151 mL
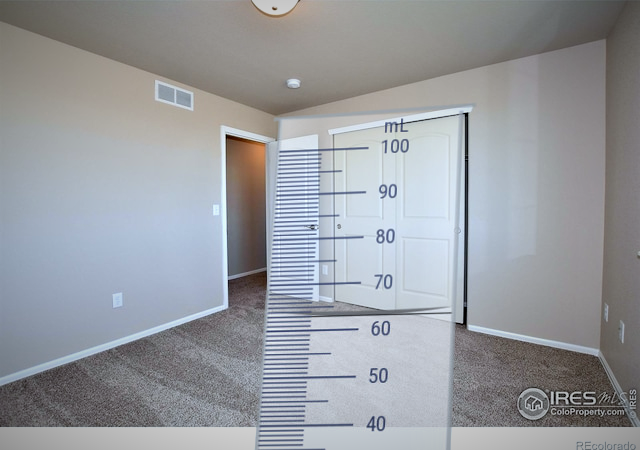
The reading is 63 mL
